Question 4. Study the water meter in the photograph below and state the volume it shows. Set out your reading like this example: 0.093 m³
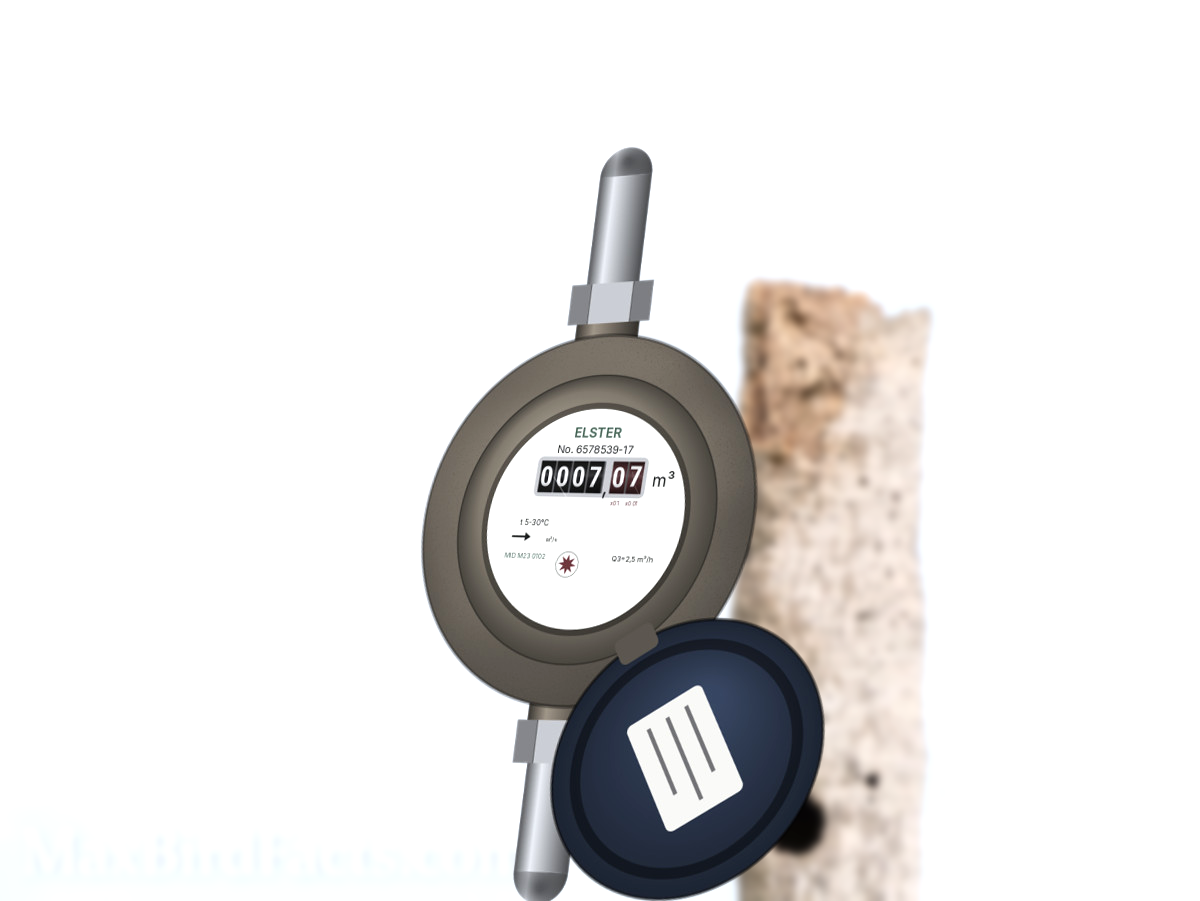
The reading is 7.07 m³
